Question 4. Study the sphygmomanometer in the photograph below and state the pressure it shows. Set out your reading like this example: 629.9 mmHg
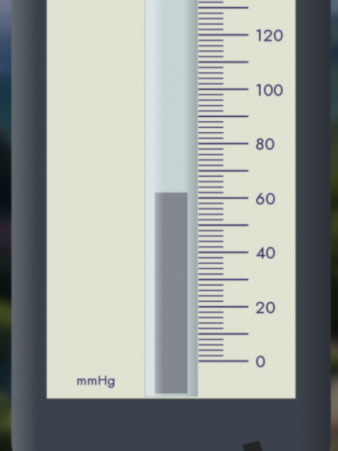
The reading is 62 mmHg
